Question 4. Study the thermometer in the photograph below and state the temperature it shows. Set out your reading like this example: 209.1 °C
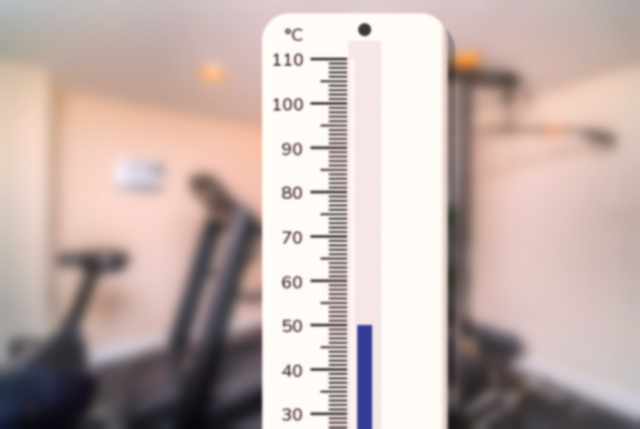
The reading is 50 °C
